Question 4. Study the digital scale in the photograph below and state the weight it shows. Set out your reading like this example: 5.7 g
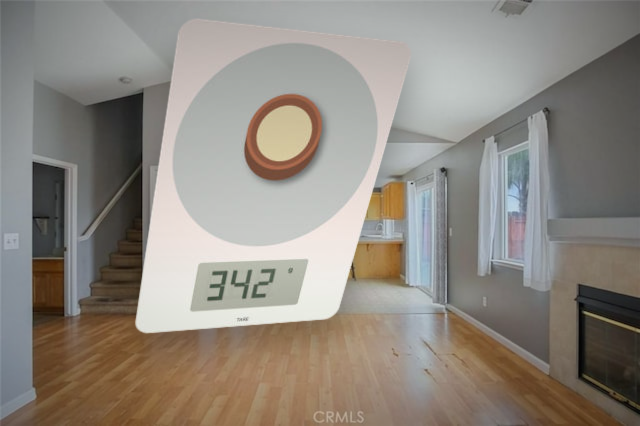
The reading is 342 g
